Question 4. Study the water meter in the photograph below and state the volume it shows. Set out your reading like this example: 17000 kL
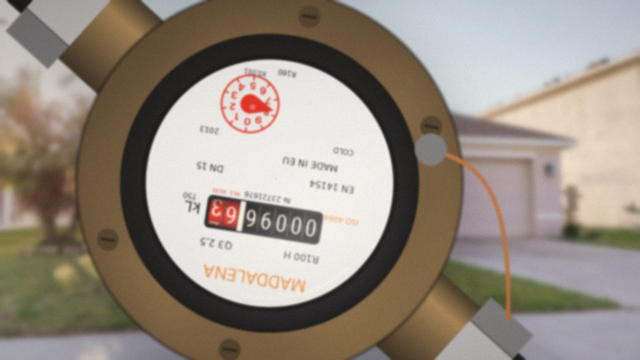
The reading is 96.627 kL
